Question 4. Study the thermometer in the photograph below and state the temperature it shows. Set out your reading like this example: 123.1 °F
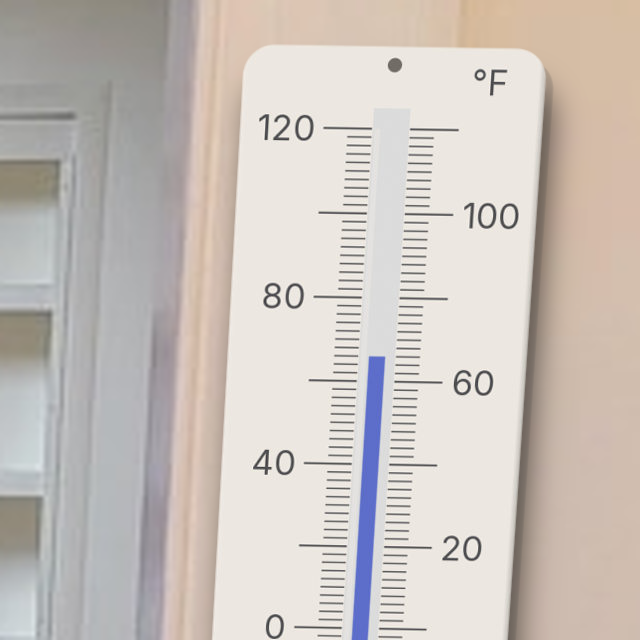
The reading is 66 °F
